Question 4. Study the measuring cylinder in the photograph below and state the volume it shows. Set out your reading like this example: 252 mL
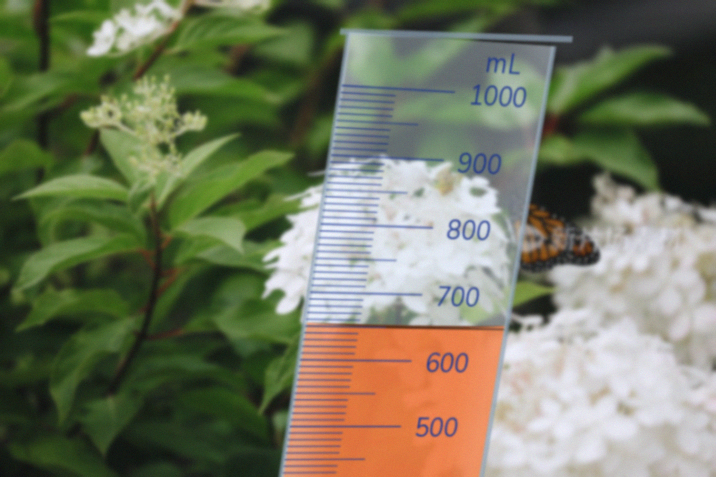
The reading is 650 mL
